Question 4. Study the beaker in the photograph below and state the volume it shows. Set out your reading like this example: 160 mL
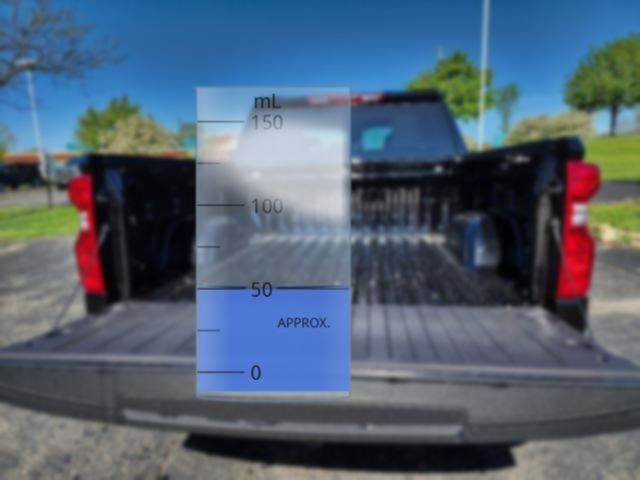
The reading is 50 mL
